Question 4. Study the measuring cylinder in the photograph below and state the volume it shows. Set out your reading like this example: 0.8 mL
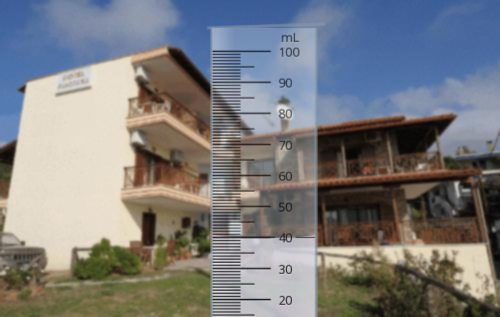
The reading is 40 mL
